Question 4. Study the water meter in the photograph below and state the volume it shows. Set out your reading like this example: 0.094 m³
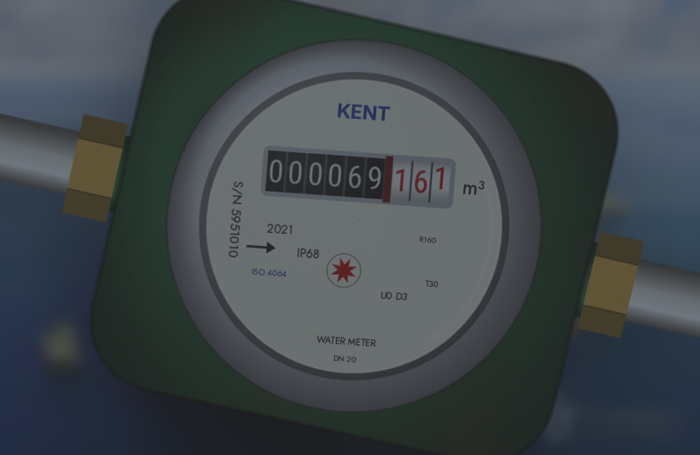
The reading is 69.161 m³
